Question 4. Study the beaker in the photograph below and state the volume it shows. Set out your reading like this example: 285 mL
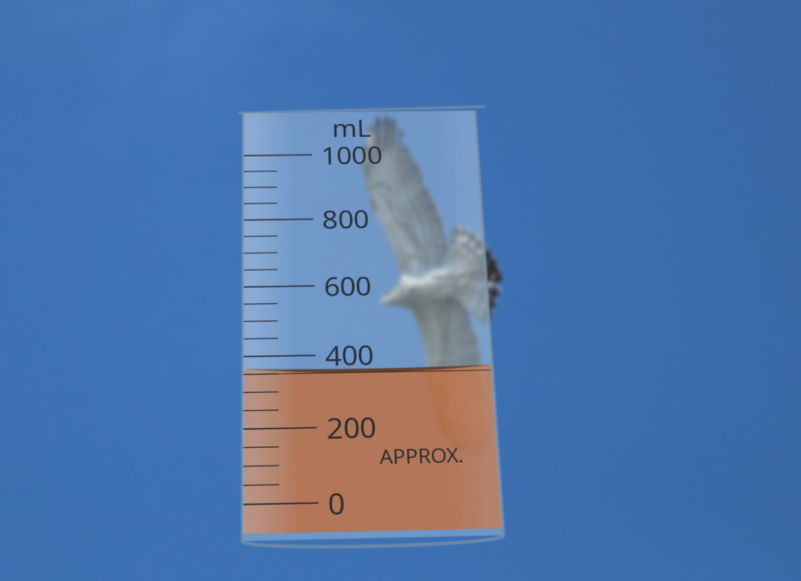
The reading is 350 mL
